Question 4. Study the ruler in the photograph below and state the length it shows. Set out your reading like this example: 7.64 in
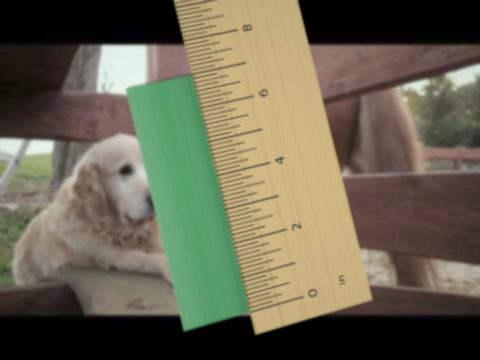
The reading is 7 in
